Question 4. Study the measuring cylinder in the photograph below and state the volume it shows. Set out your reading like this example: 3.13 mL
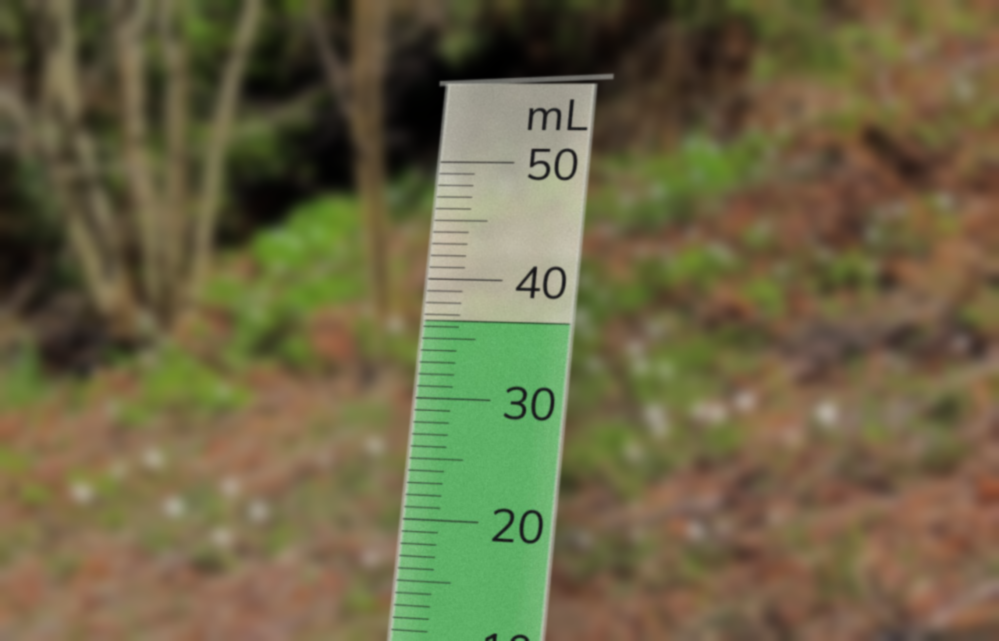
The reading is 36.5 mL
